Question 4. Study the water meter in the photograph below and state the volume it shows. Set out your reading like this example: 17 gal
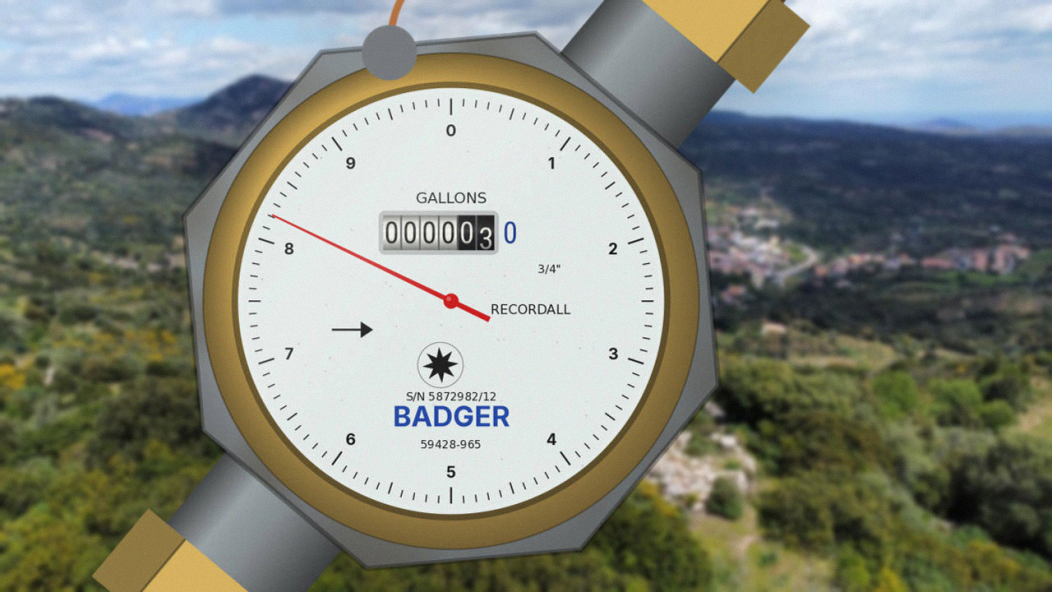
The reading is 28.2 gal
